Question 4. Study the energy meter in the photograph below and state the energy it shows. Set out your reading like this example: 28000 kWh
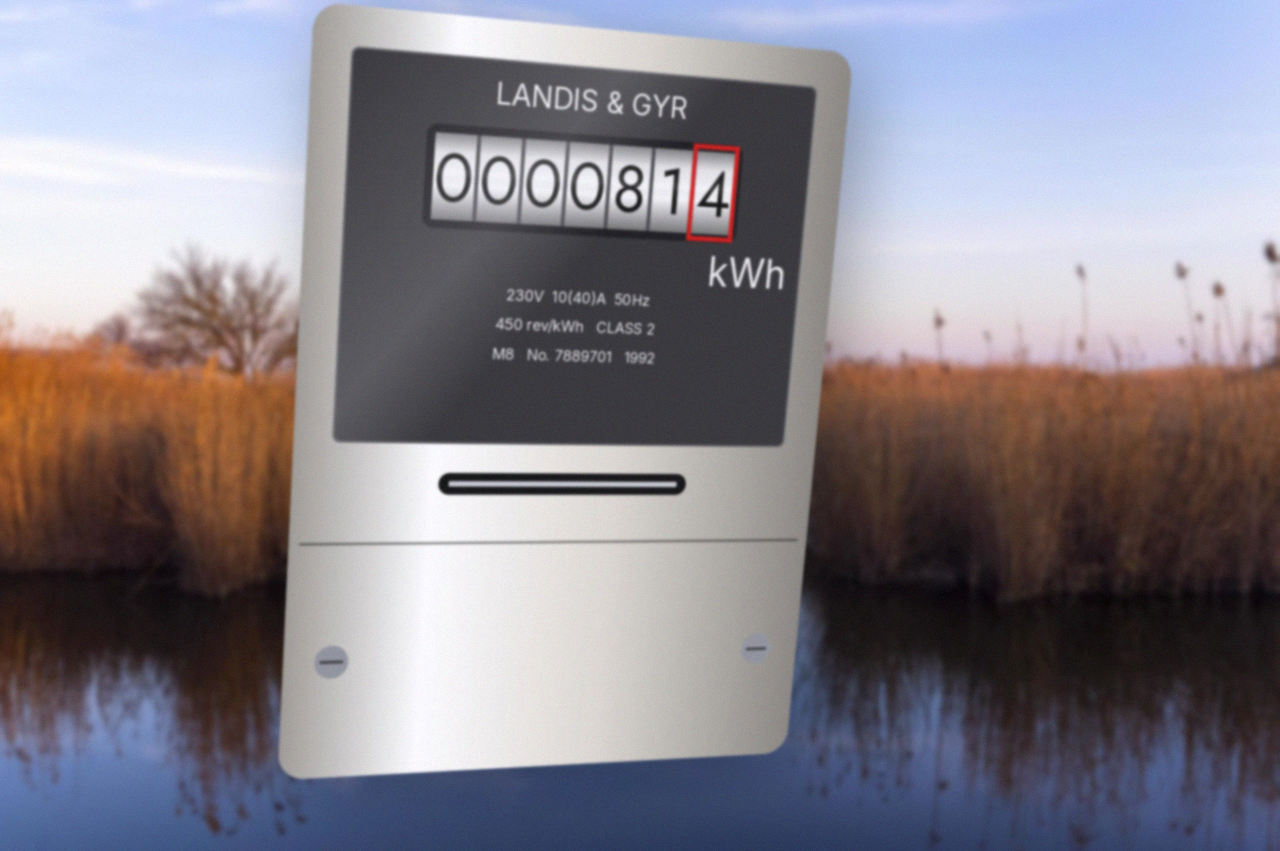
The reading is 81.4 kWh
